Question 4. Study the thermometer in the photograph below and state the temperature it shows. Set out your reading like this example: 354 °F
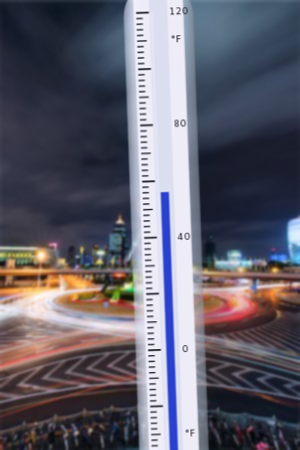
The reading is 56 °F
